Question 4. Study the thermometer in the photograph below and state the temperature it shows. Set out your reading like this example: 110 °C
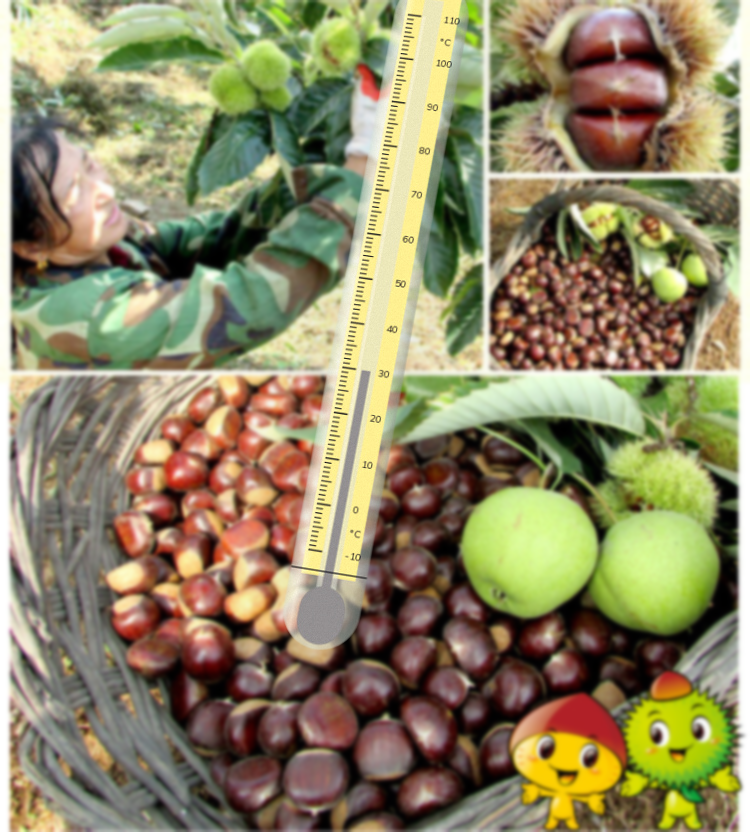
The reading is 30 °C
